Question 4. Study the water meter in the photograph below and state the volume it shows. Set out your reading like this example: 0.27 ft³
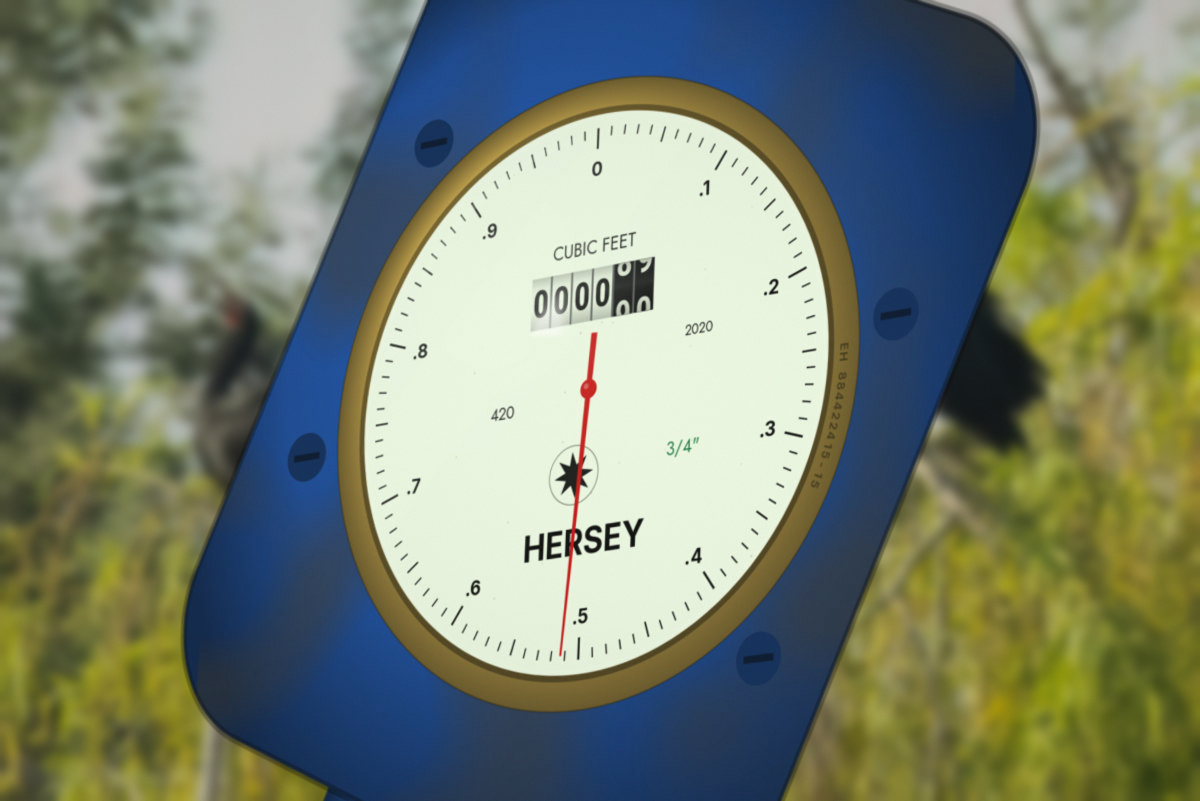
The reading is 89.51 ft³
